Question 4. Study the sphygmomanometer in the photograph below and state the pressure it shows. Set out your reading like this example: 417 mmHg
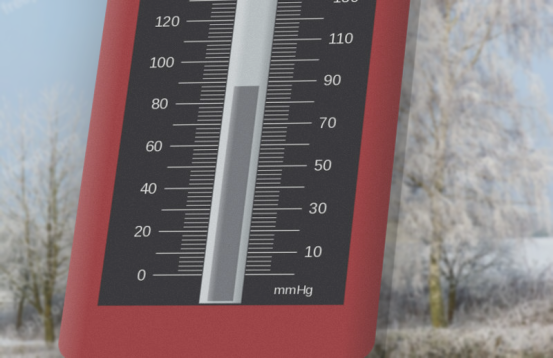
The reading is 88 mmHg
